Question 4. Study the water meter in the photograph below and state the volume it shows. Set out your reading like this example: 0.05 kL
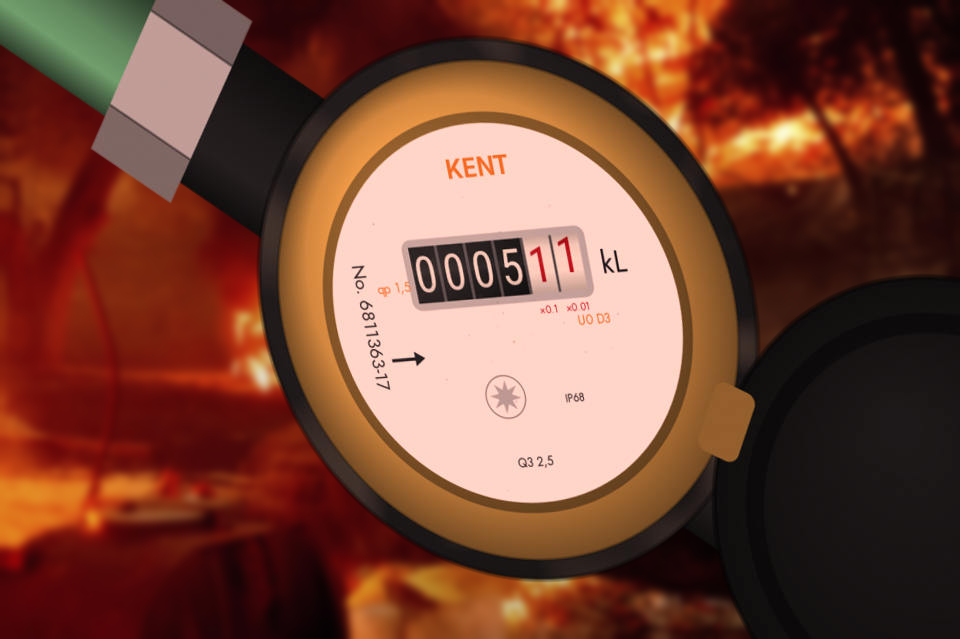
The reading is 5.11 kL
